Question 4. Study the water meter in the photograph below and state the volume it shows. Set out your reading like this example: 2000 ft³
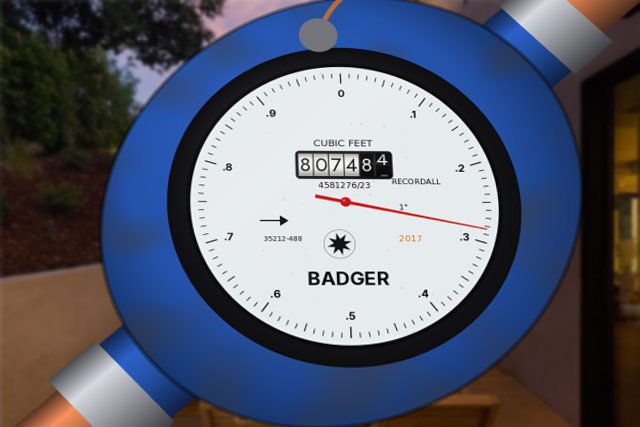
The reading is 807484.28 ft³
